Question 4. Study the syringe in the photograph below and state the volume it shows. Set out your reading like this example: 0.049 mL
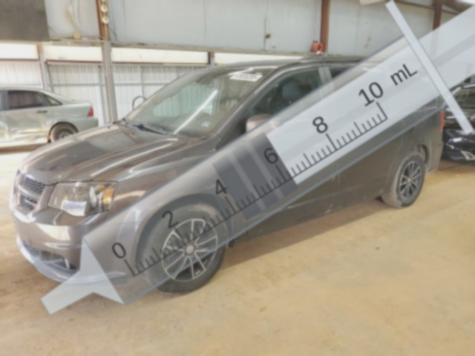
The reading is 4.2 mL
